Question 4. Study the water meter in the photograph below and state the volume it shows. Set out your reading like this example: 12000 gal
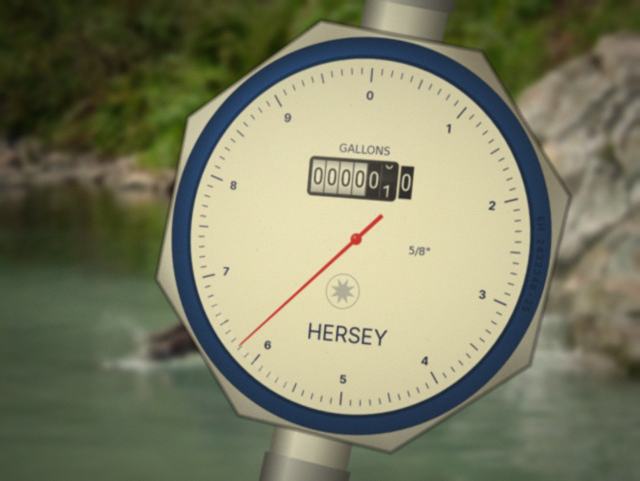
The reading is 6.2 gal
